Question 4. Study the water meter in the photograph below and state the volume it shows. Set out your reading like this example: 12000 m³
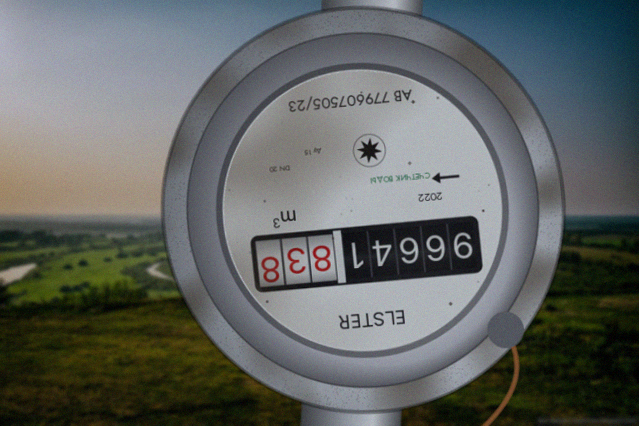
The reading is 96641.838 m³
